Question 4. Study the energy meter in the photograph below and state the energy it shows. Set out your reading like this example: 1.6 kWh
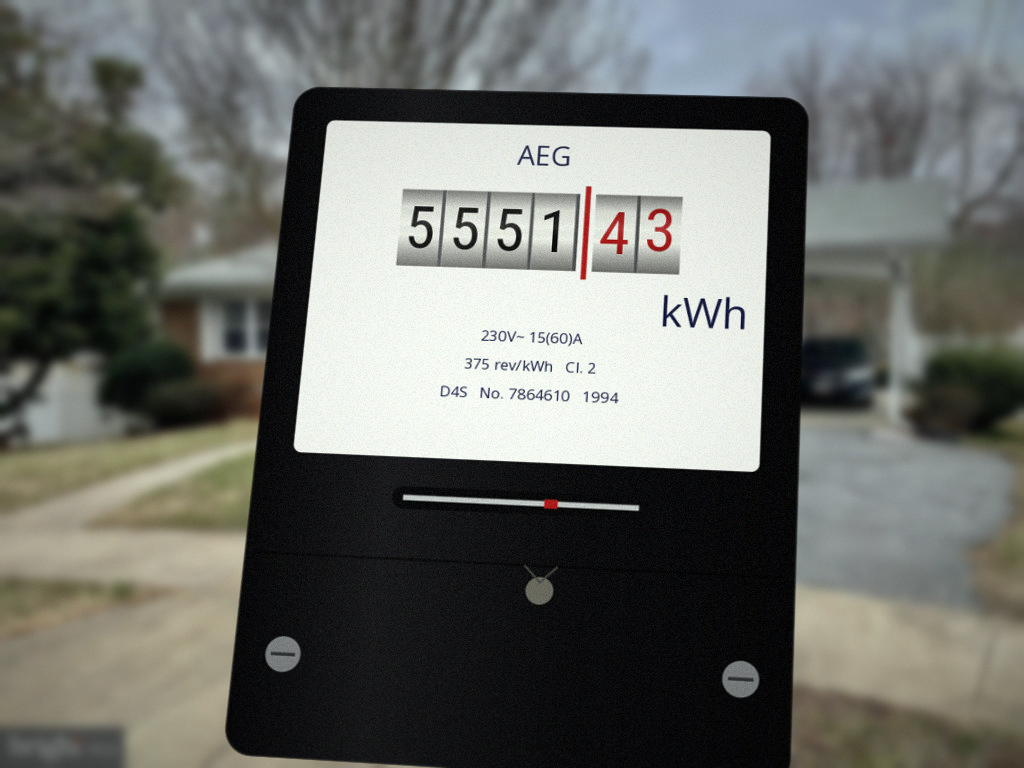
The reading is 5551.43 kWh
